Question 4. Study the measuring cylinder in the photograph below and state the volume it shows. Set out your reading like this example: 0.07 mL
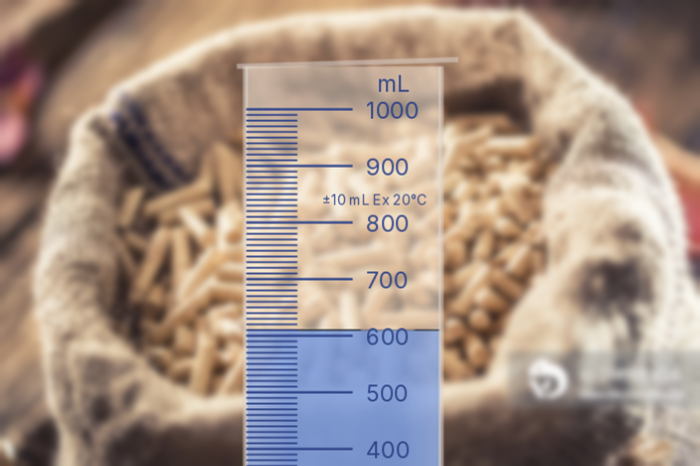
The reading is 610 mL
